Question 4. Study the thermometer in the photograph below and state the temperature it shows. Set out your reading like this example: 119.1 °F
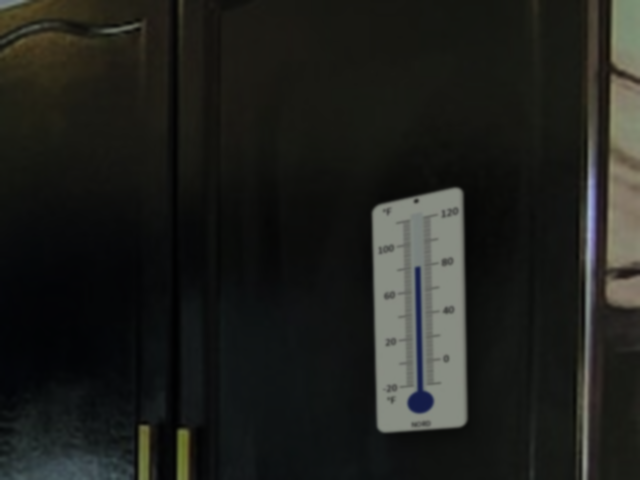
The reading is 80 °F
